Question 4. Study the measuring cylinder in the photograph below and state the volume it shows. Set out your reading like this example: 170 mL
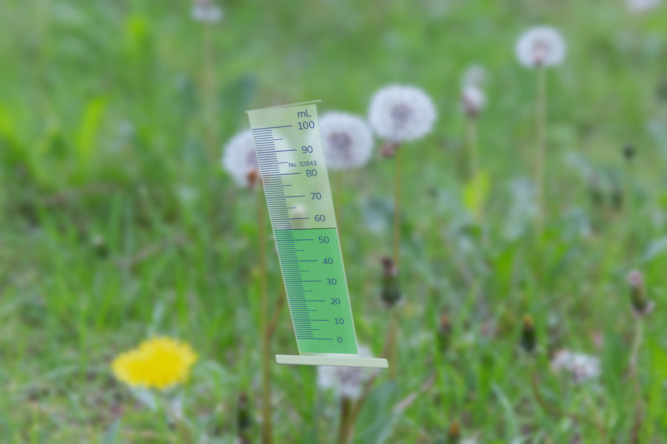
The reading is 55 mL
